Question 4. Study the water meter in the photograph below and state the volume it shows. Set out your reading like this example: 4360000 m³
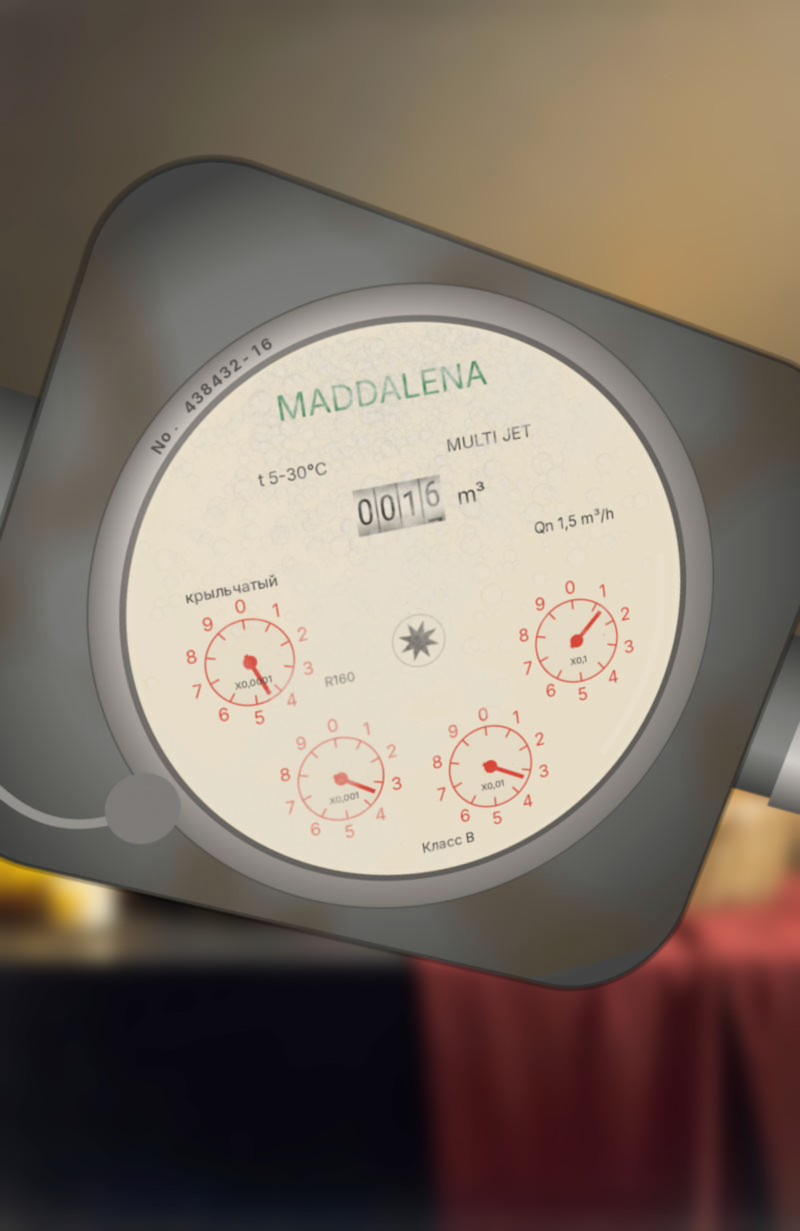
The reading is 16.1334 m³
